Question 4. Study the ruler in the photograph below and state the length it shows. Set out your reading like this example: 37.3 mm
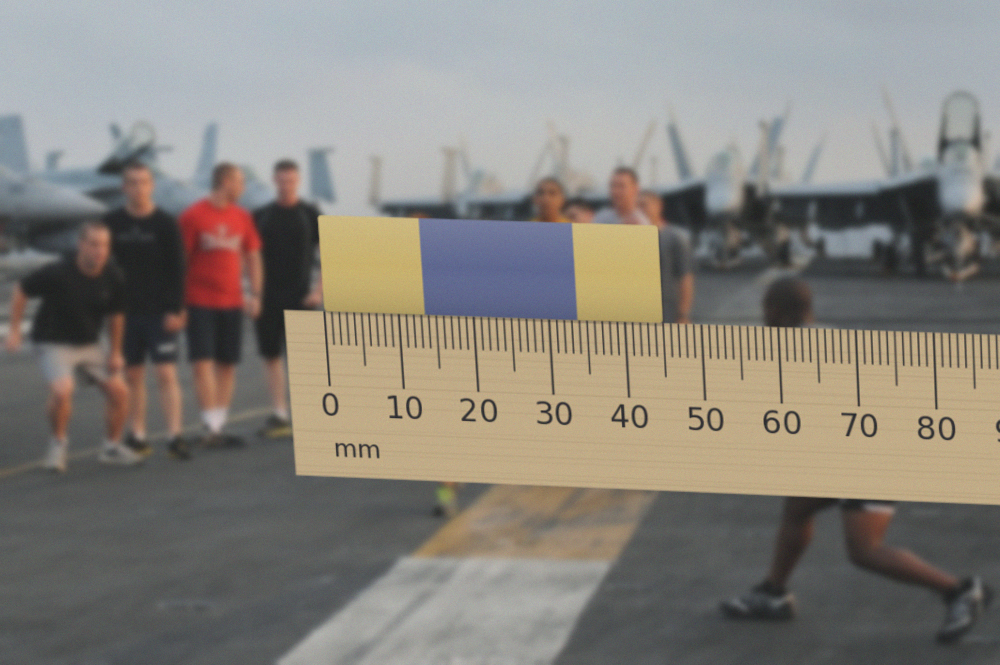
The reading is 45 mm
